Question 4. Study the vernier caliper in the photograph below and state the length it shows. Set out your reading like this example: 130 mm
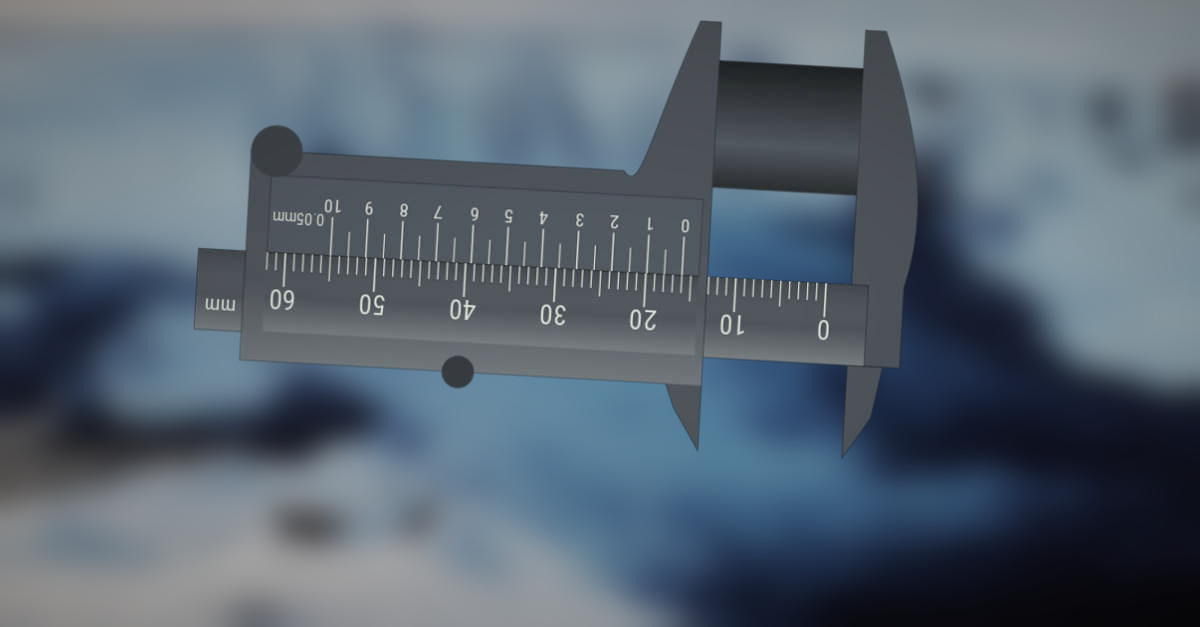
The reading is 16.0 mm
